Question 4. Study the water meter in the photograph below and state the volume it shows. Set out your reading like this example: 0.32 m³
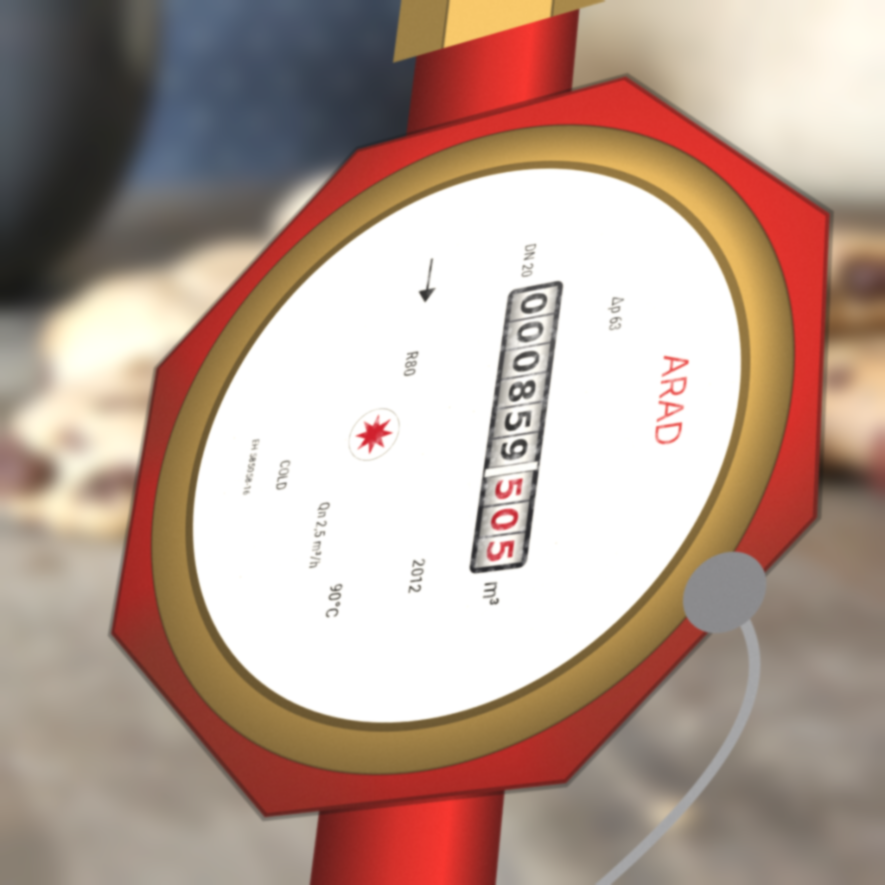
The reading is 859.505 m³
